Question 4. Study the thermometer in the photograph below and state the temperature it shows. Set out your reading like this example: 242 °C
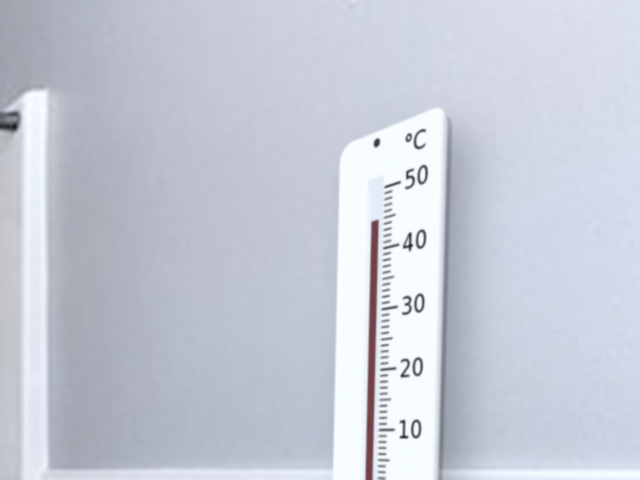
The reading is 45 °C
